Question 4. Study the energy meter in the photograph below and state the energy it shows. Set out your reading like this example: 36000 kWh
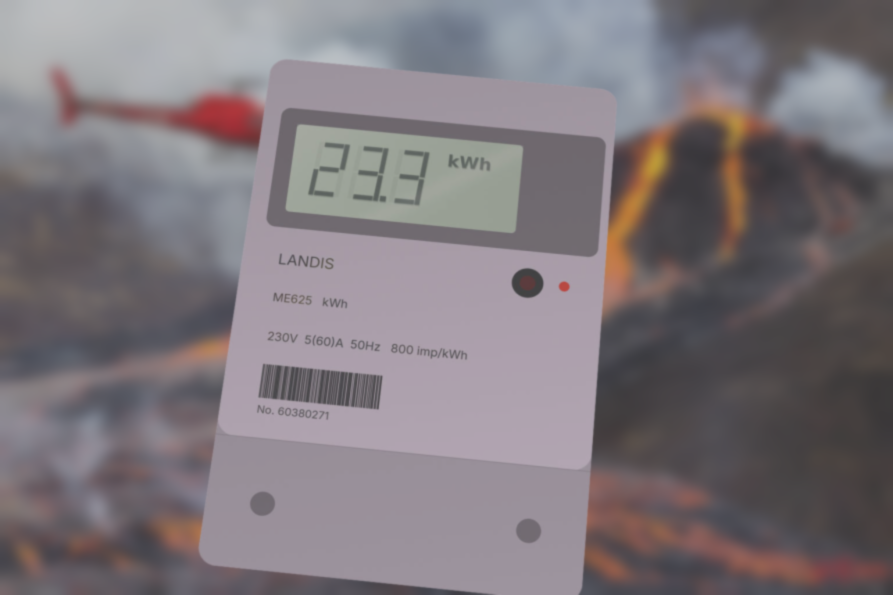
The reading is 23.3 kWh
